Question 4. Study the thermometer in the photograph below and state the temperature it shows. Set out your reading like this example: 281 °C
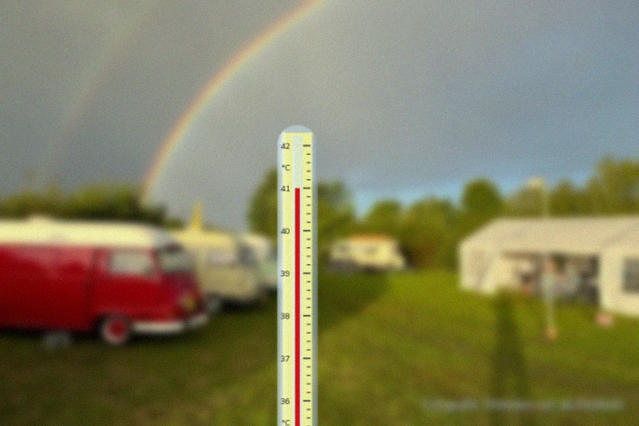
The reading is 41 °C
